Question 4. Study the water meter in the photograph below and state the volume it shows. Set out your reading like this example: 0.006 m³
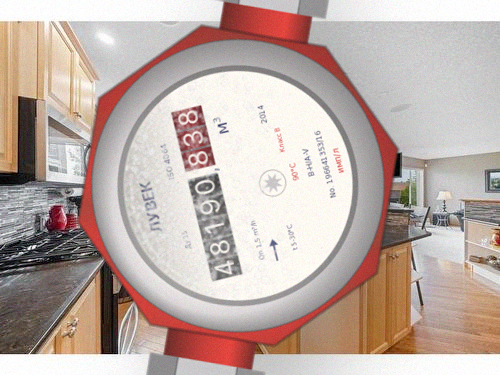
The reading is 48190.838 m³
